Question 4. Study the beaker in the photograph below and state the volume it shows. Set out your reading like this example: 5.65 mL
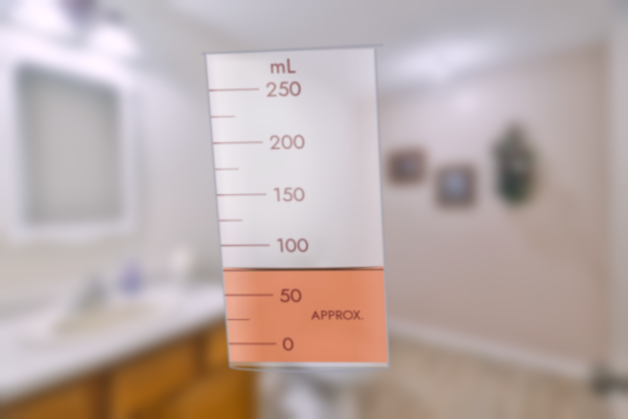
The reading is 75 mL
